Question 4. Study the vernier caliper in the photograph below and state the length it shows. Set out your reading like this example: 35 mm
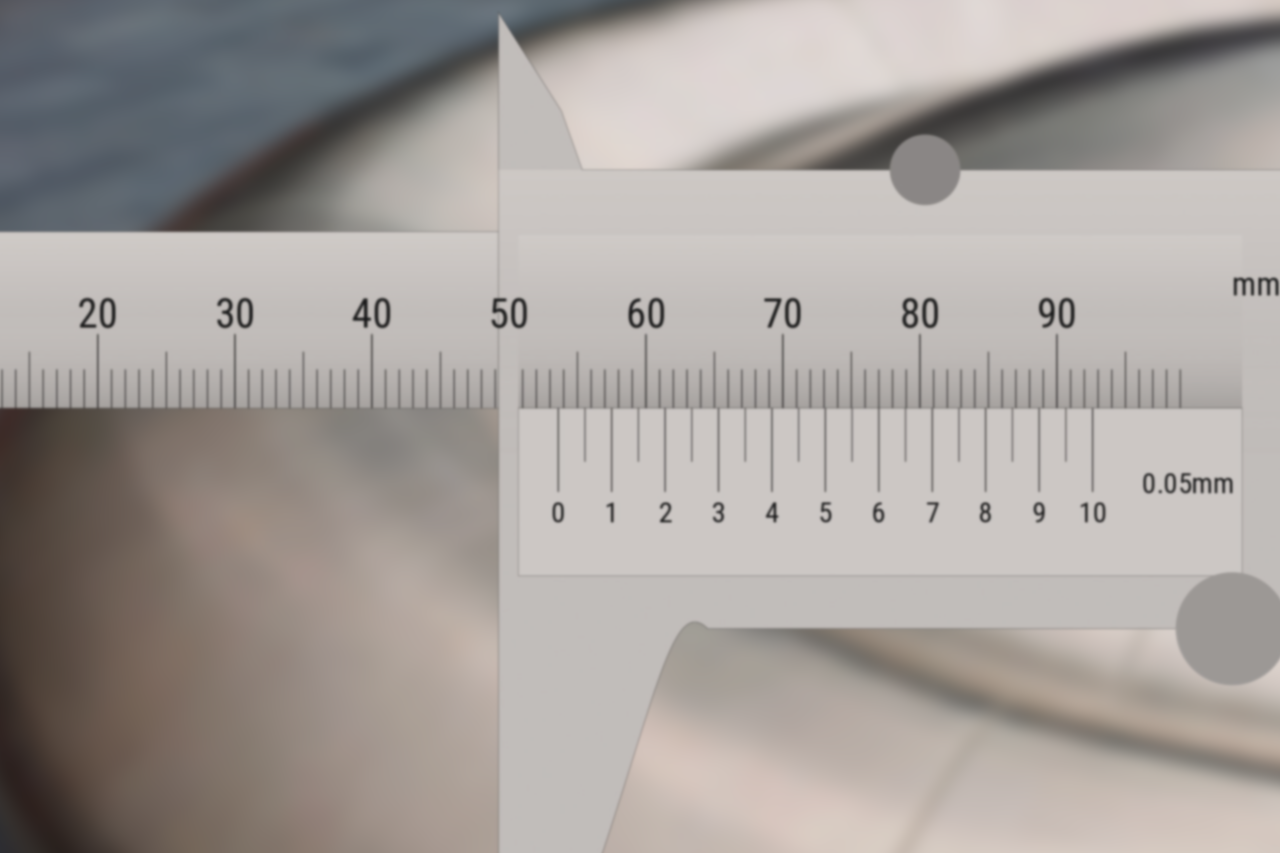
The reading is 53.6 mm
